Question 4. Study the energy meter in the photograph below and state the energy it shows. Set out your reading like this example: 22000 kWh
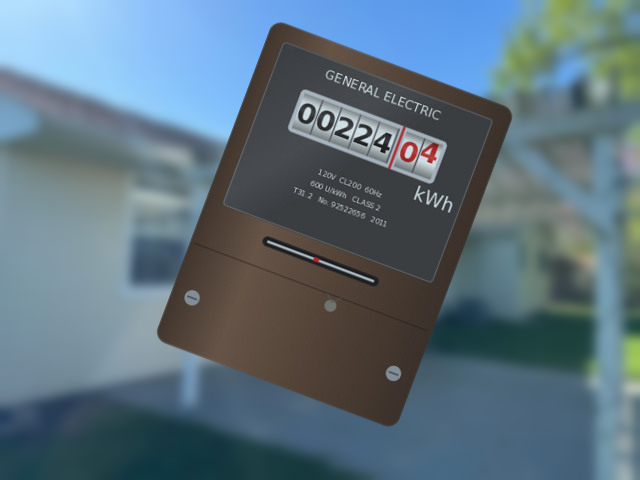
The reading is 224.04 kWh
